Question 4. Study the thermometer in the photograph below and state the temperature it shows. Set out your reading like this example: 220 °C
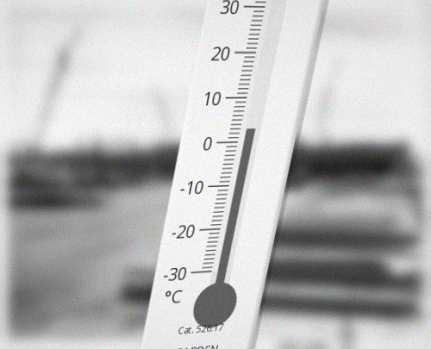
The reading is 3 °C
